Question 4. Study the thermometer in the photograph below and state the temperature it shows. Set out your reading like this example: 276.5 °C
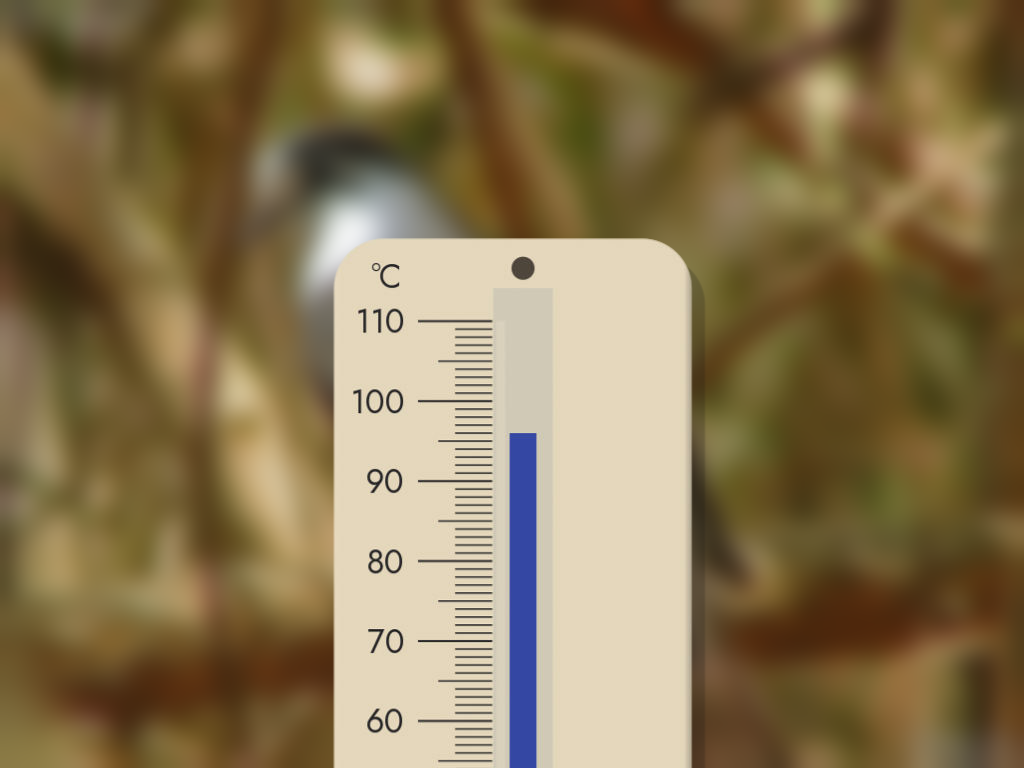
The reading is 96 °C
